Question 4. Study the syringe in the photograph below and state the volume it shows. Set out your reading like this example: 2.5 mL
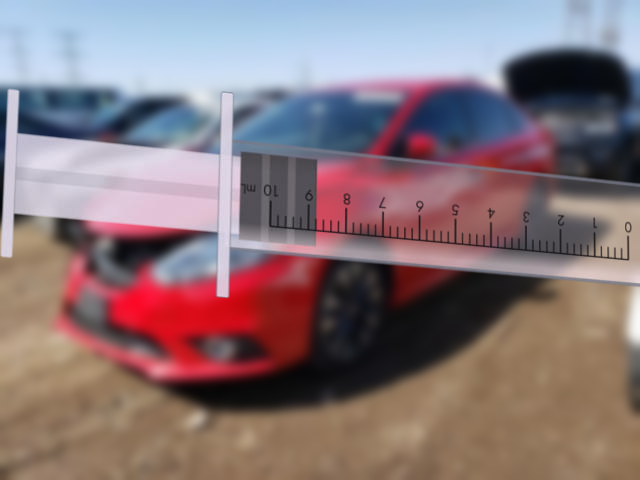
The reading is 8.8 mL
